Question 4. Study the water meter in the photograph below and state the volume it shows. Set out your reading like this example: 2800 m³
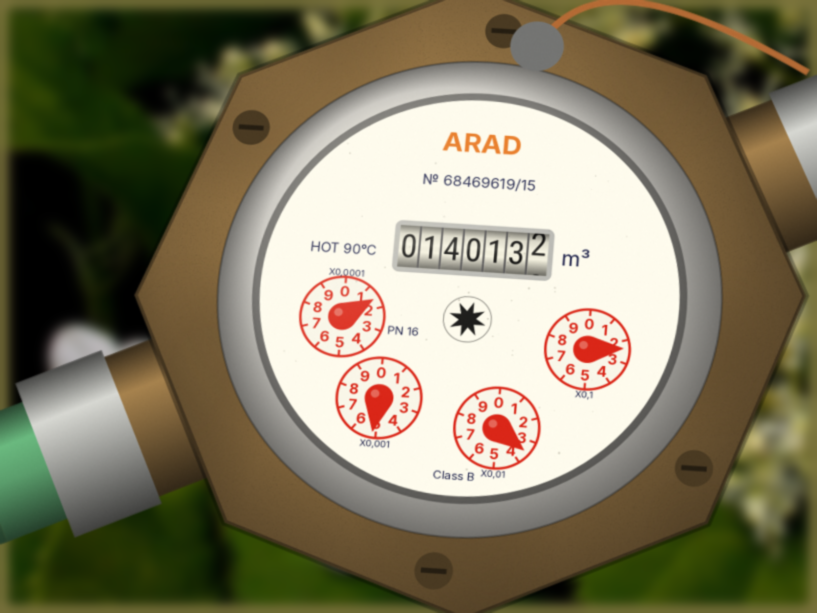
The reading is 140132.2351 m³
